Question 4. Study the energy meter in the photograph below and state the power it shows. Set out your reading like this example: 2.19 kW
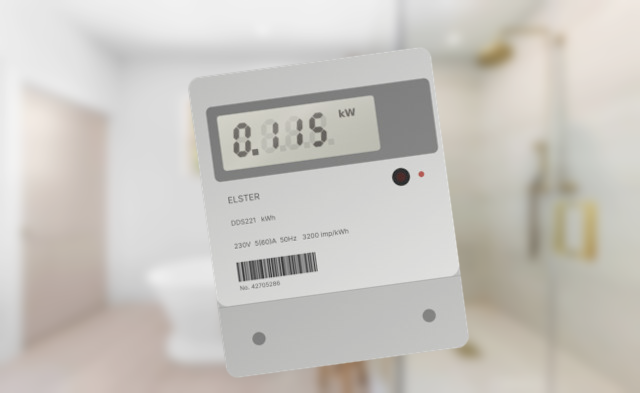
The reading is 0.115 kW
